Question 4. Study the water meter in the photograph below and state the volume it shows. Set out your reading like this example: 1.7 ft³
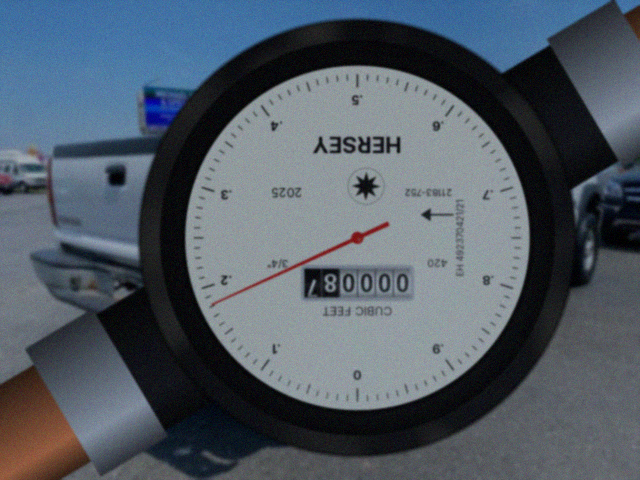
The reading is 87.18 ft³
